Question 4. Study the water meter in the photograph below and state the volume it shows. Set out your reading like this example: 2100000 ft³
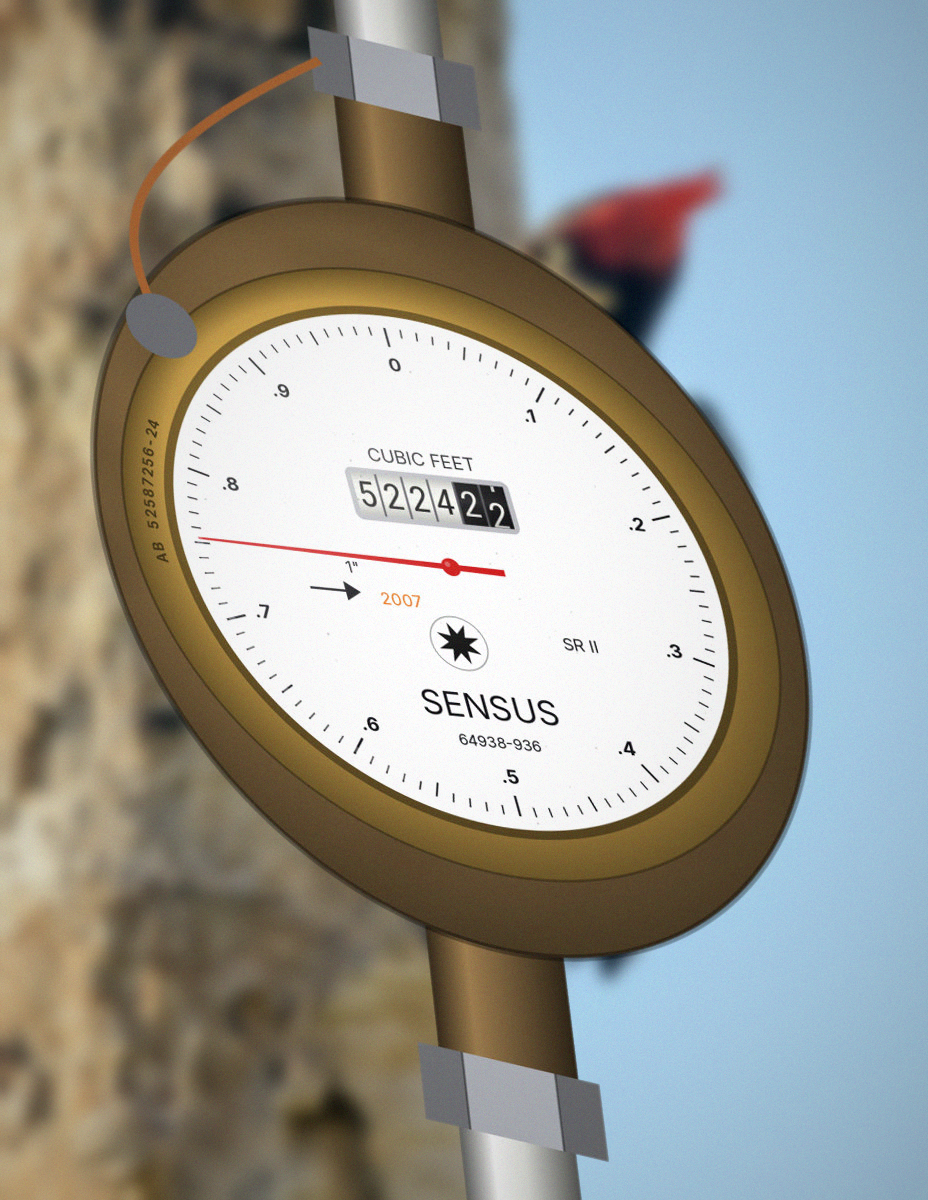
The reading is 522421.75 ft³
